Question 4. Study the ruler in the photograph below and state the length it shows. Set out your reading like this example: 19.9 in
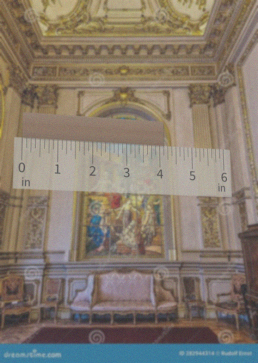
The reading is 4.125 in
